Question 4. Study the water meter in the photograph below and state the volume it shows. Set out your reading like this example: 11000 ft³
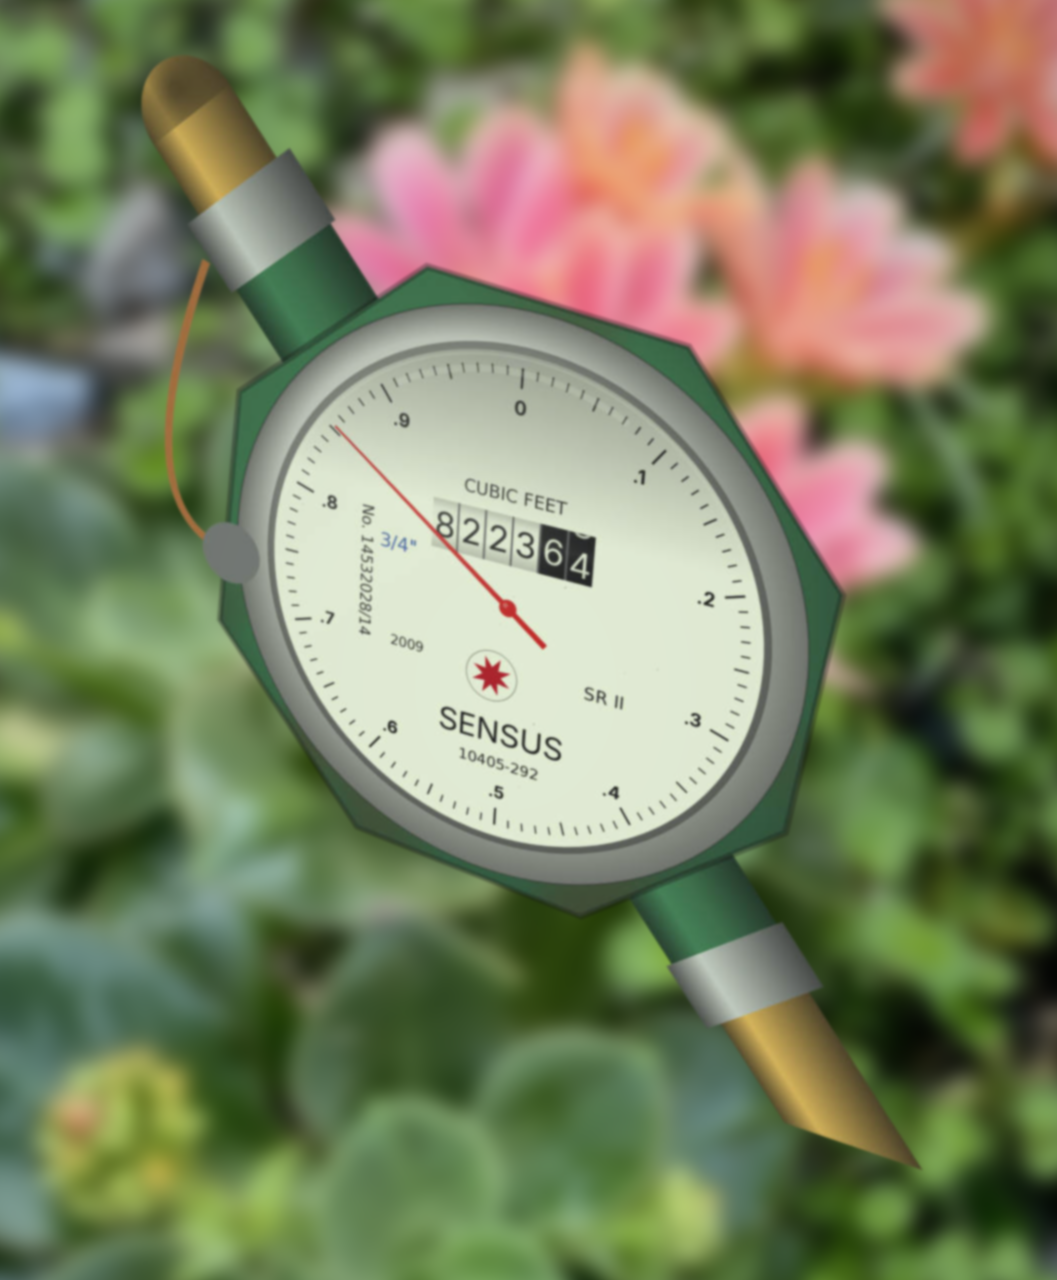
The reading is 822363.85 ft³
